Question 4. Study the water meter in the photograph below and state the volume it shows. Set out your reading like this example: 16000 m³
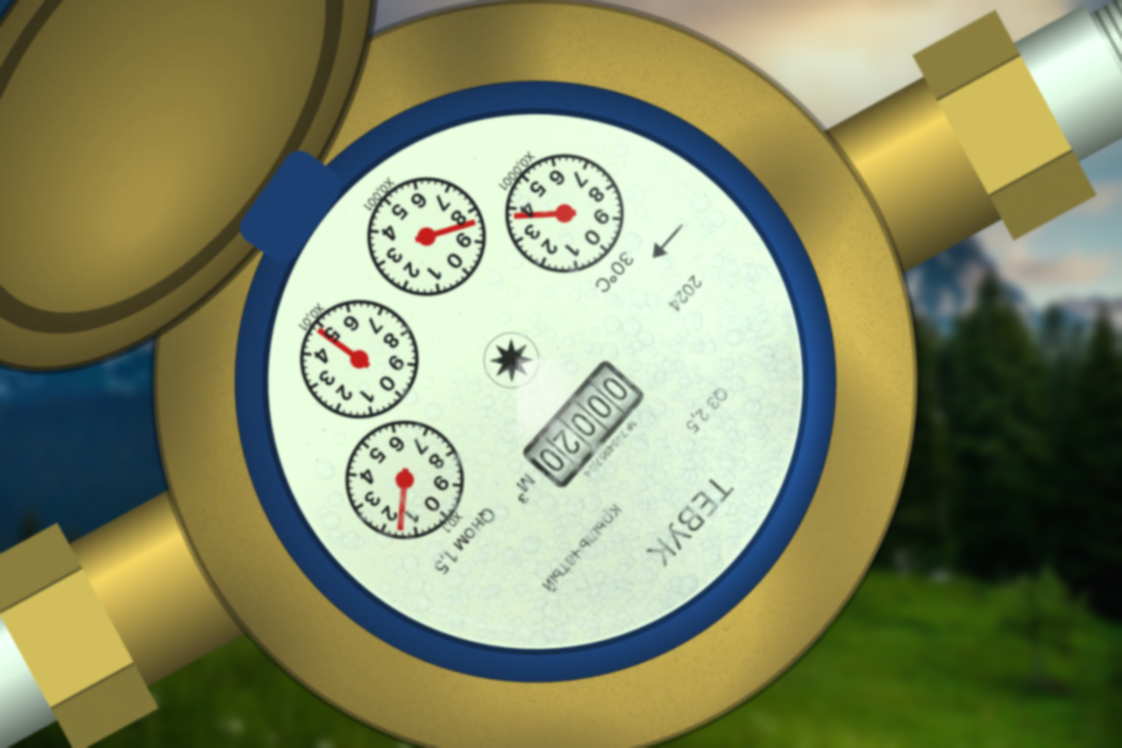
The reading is 20.1483 m³
